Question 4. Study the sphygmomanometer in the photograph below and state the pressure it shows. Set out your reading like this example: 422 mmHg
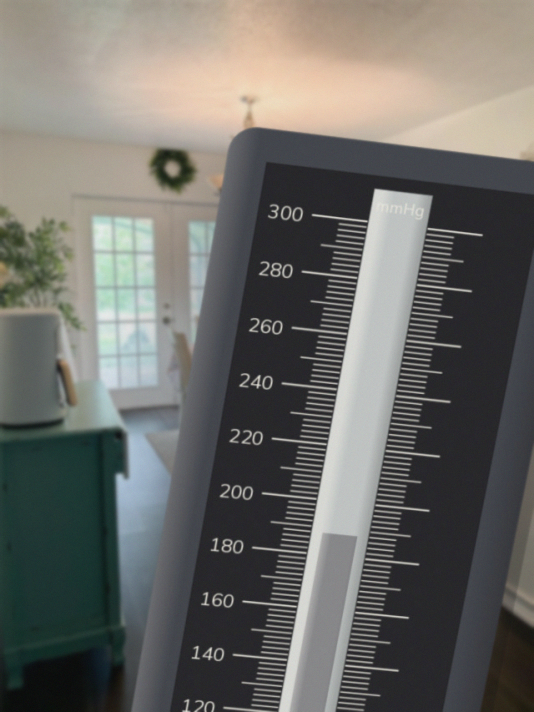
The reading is 188 mmHg
